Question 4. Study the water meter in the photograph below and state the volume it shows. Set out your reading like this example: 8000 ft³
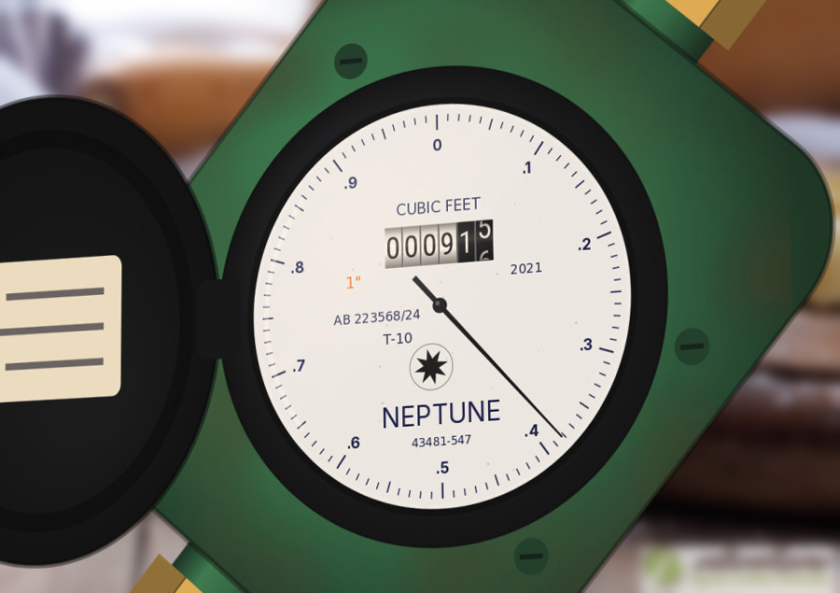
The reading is 915.38 ft³
